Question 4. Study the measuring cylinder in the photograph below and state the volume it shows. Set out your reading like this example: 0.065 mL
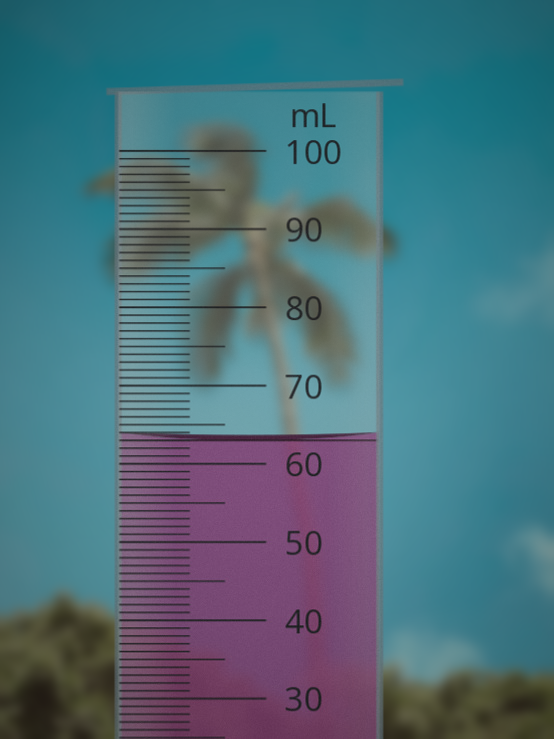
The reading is 63 mL
